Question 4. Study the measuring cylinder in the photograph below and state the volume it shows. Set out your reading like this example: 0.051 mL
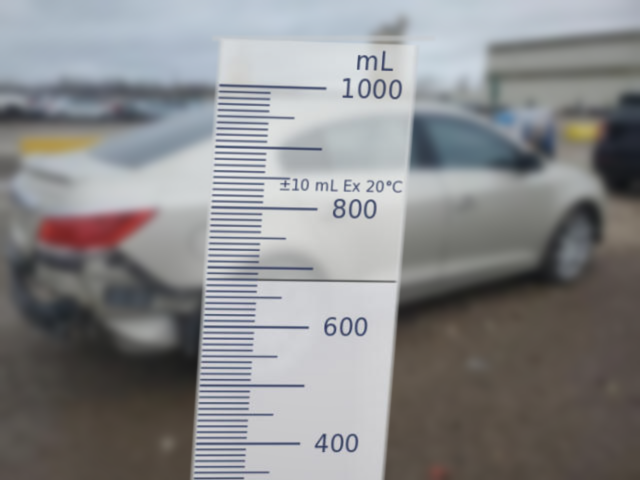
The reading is 680 mL
